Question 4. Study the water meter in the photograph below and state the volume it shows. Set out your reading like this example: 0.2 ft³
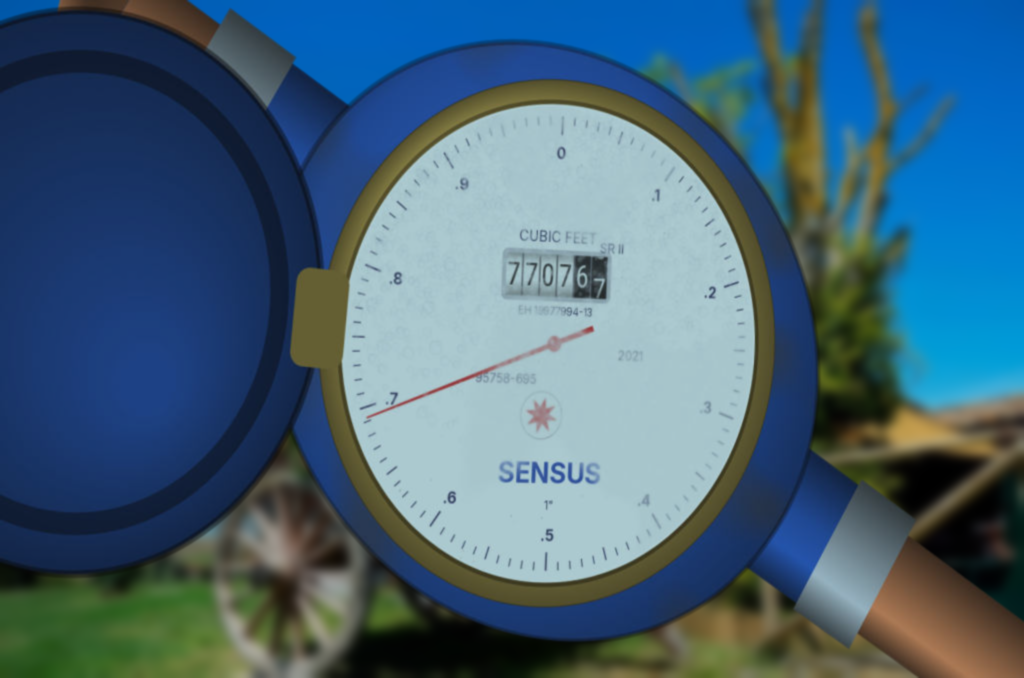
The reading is 770766.69 ft³
